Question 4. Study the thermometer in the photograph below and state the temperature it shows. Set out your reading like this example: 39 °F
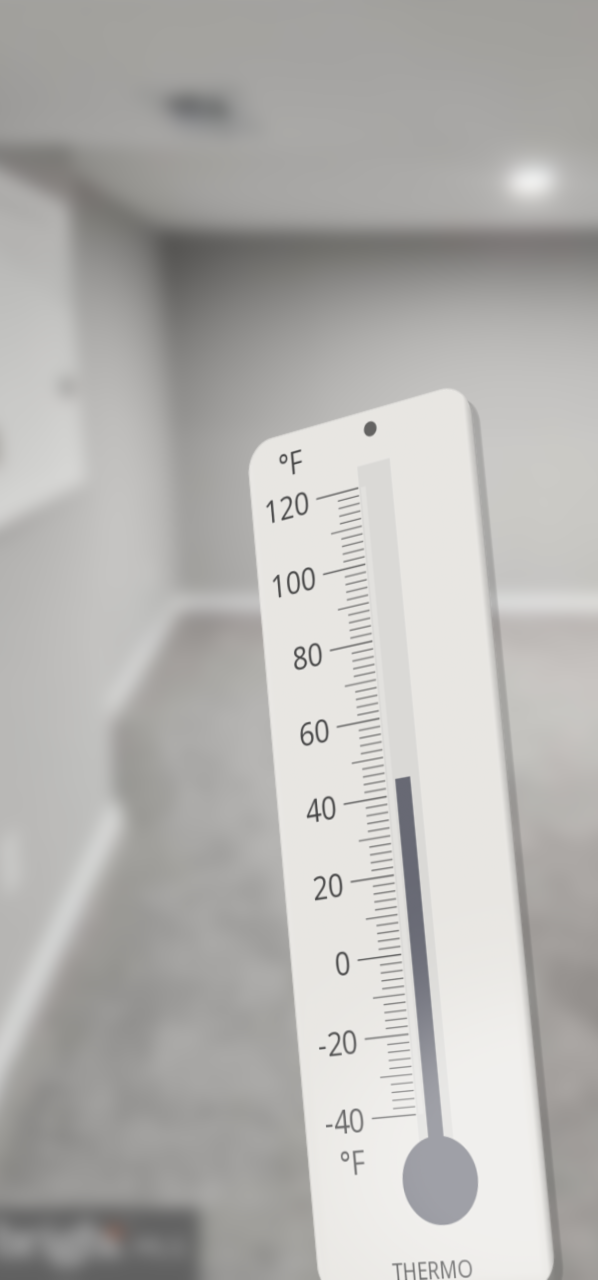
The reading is 44 °F
